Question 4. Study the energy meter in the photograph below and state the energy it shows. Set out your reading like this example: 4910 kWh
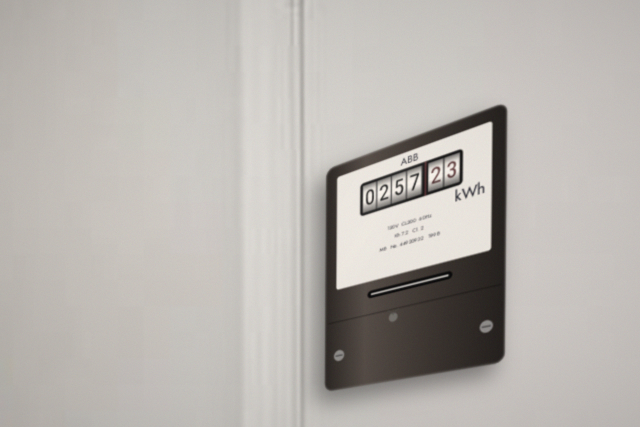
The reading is 257.23 kWh
